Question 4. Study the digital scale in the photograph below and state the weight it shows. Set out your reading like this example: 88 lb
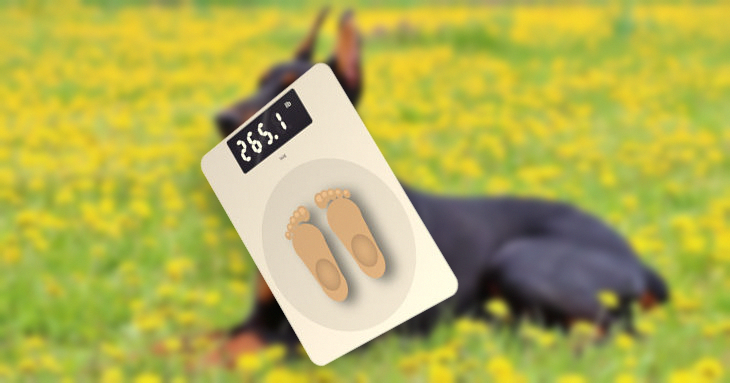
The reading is 265.1 lb
